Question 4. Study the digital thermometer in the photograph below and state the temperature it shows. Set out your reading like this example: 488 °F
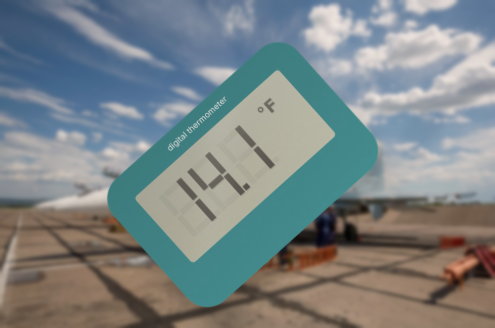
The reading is 14.1 °F
